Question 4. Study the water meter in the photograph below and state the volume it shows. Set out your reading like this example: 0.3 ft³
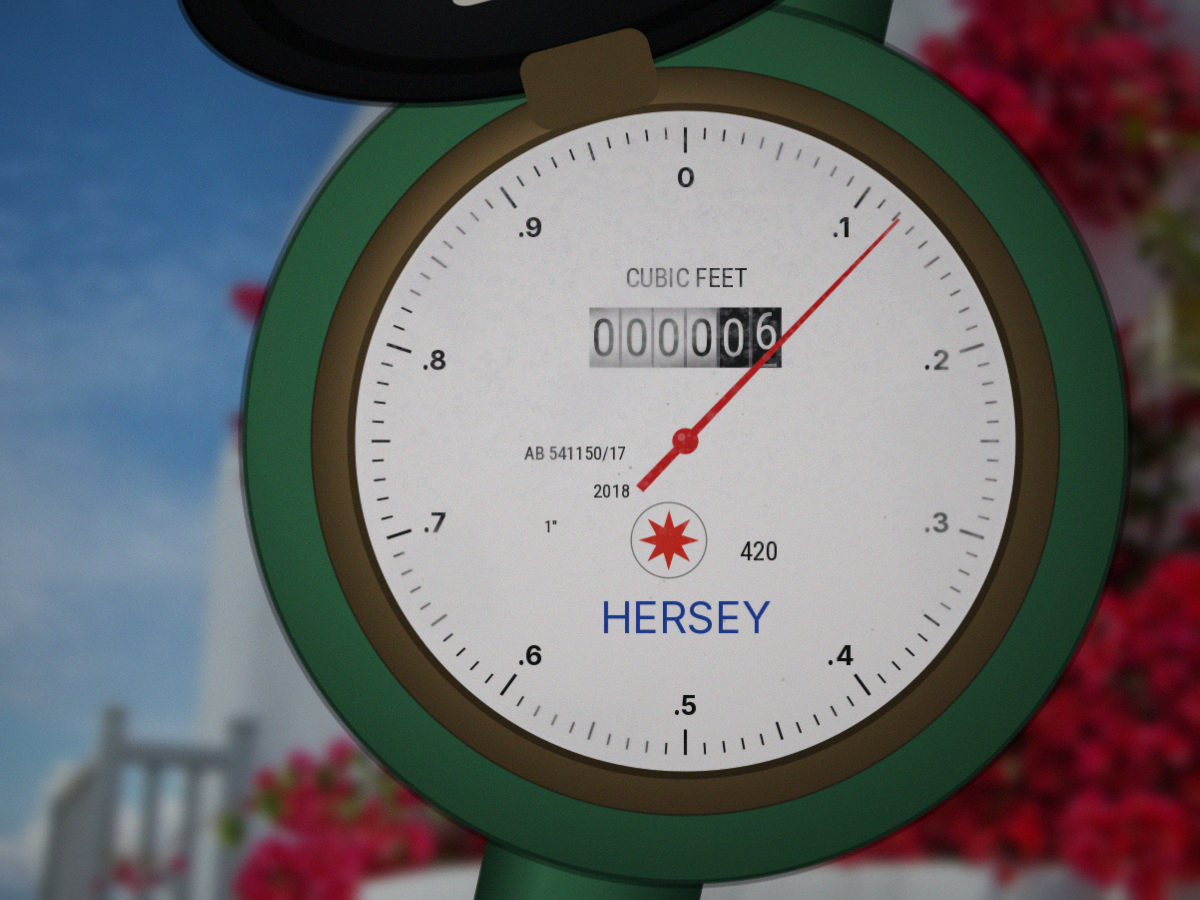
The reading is 6.12 ft³
